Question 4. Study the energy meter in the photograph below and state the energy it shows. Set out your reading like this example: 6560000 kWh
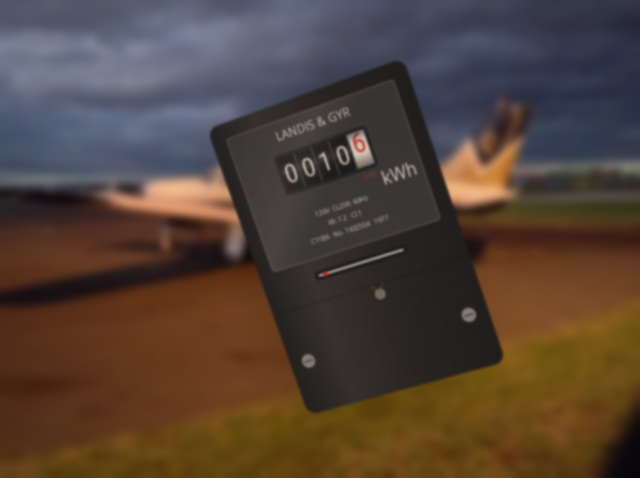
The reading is 10.6 kWh
